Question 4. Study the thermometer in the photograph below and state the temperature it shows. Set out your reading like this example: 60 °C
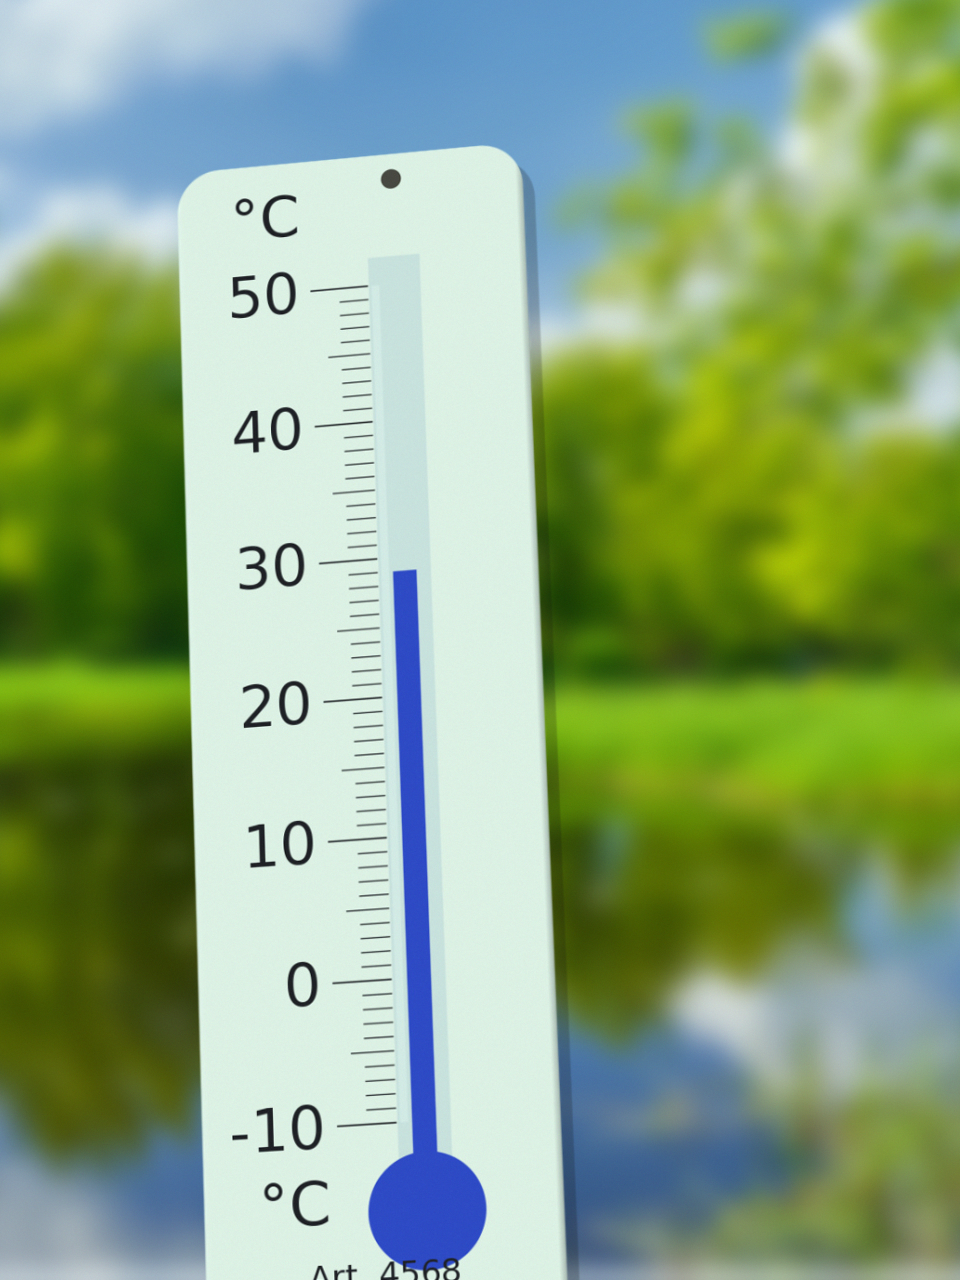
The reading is 29 °C
